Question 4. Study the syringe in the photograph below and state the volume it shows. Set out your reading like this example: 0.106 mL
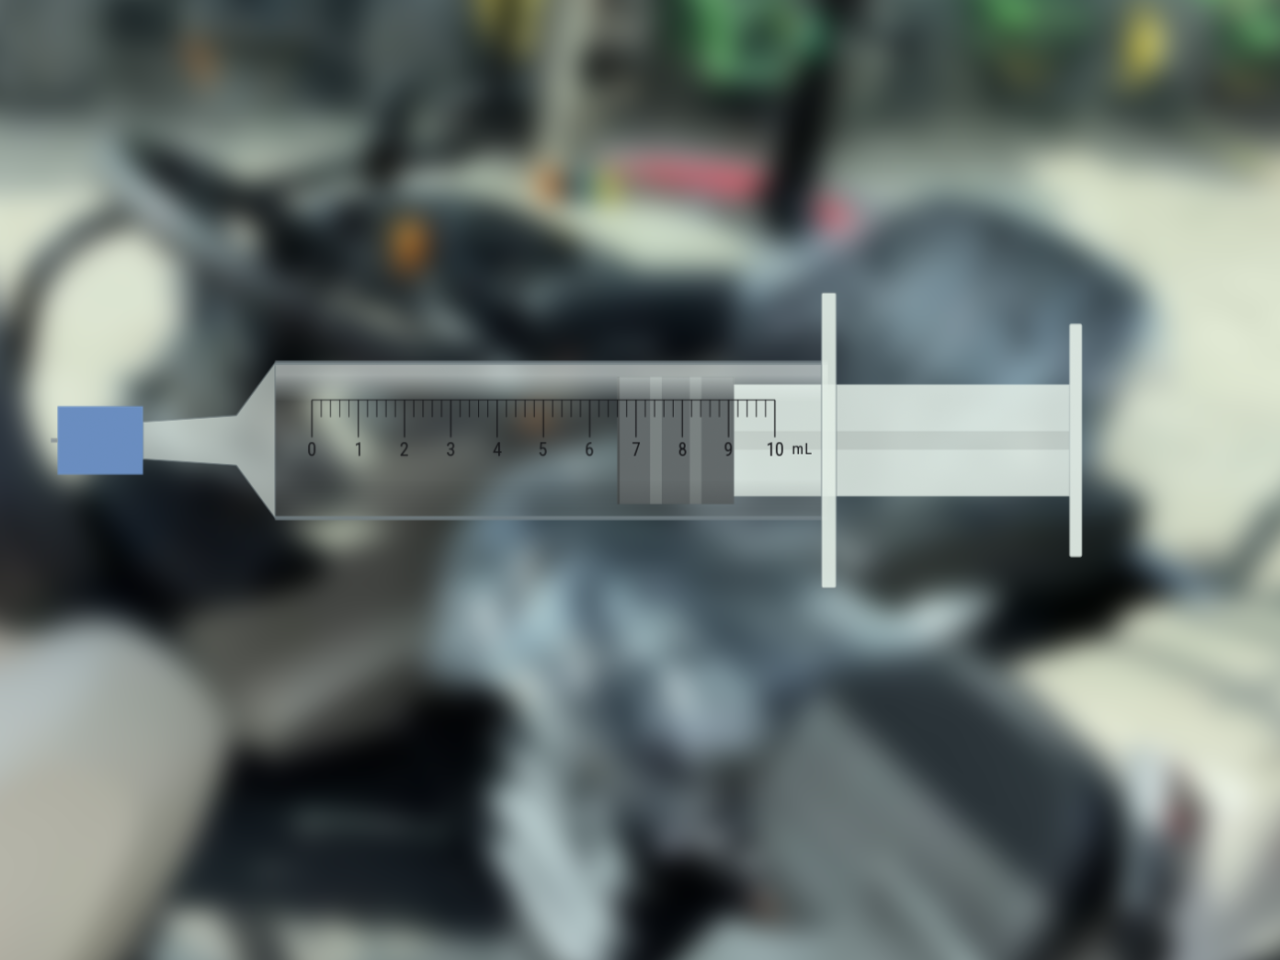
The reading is 6.6 mL
